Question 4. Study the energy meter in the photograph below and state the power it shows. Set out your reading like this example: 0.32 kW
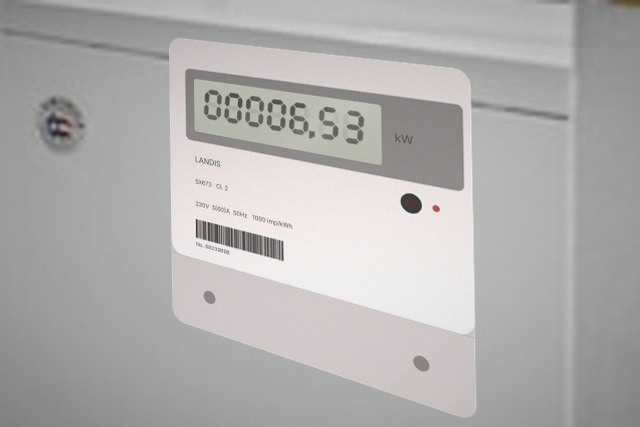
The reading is 6.53 kW
